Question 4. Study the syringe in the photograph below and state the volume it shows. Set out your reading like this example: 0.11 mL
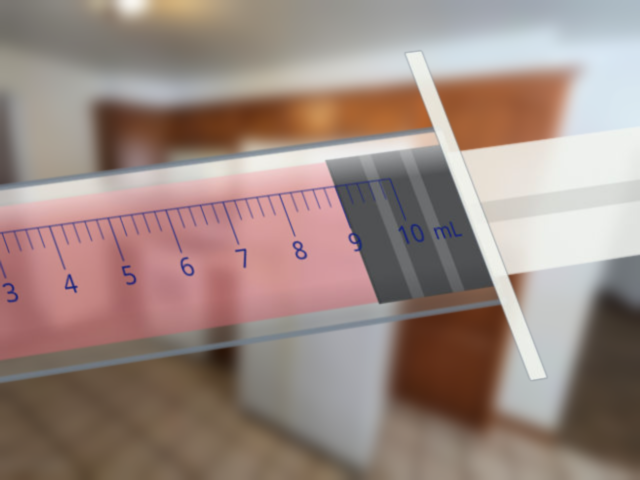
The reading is 9 mL
